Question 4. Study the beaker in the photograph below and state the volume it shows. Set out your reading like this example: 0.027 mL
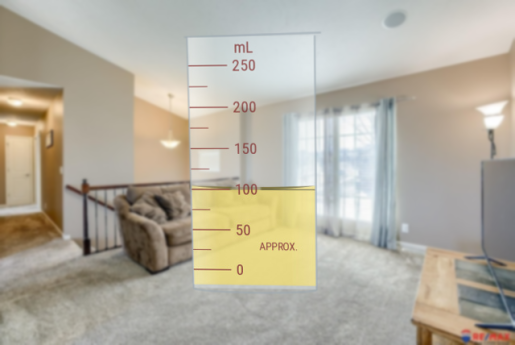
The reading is 100 mL
